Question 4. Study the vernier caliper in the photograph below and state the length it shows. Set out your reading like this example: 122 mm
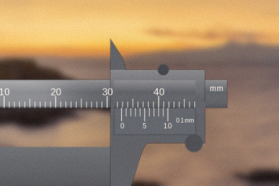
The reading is 32.8 mm
